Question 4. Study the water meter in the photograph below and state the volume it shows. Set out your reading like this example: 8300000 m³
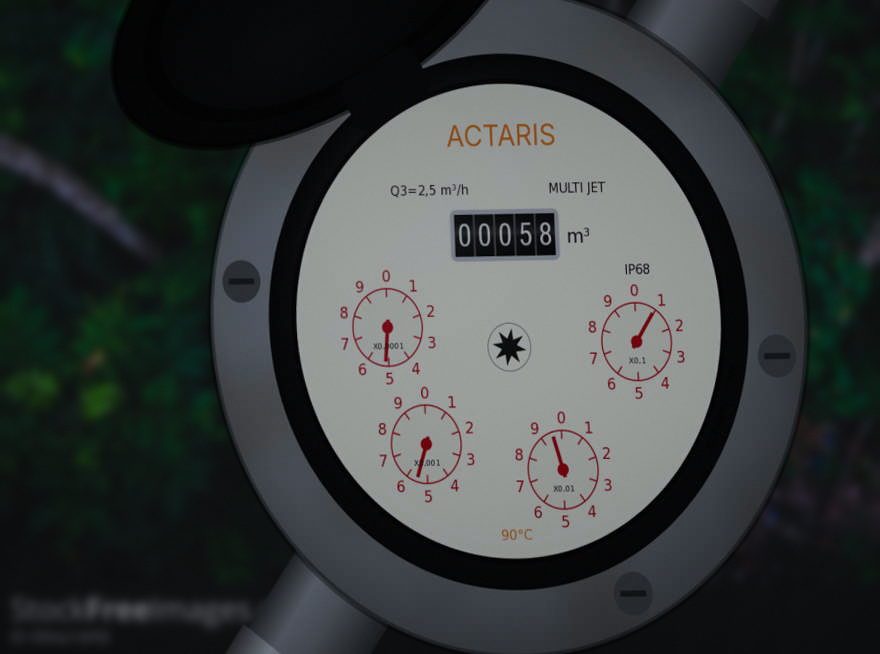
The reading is 58.0955 m³
